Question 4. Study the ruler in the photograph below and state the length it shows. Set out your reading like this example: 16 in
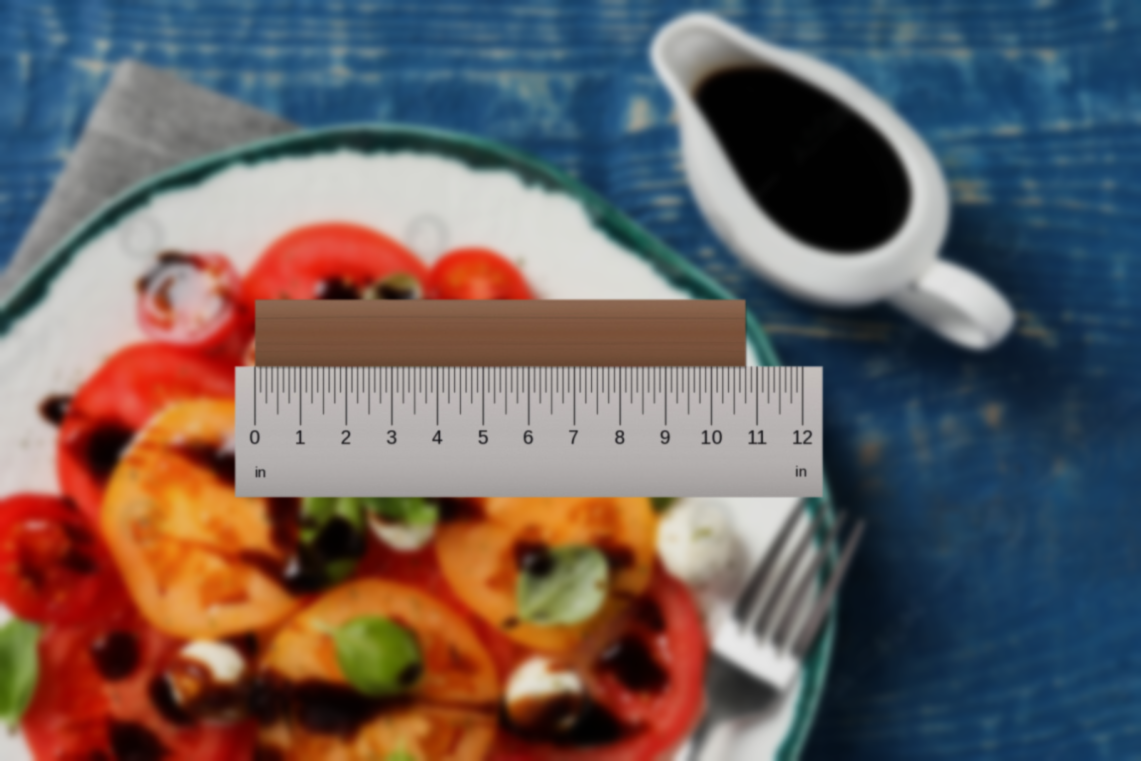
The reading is 10.75 in
